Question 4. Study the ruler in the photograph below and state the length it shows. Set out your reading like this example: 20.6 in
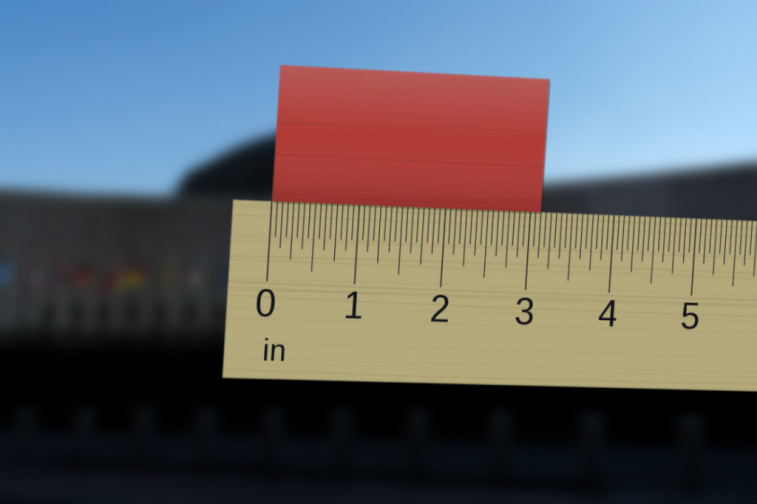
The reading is 3.125 in
